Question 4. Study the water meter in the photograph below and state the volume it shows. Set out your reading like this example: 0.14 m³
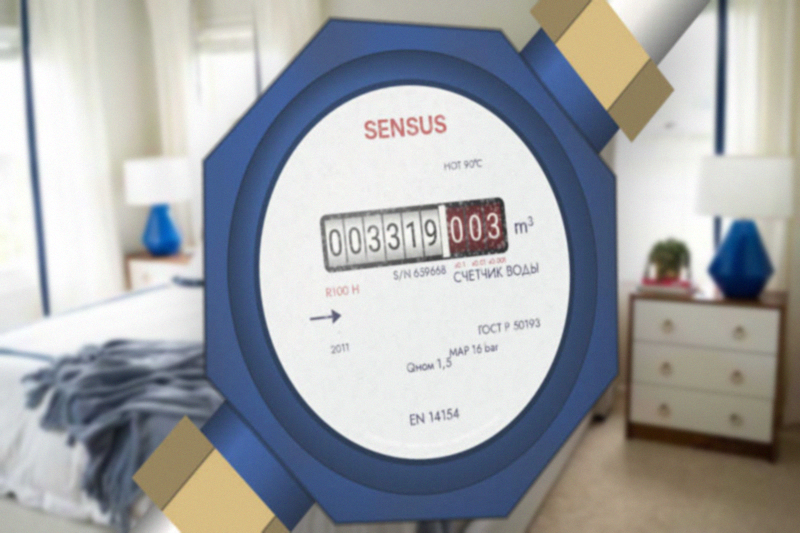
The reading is 3319.003 m³
